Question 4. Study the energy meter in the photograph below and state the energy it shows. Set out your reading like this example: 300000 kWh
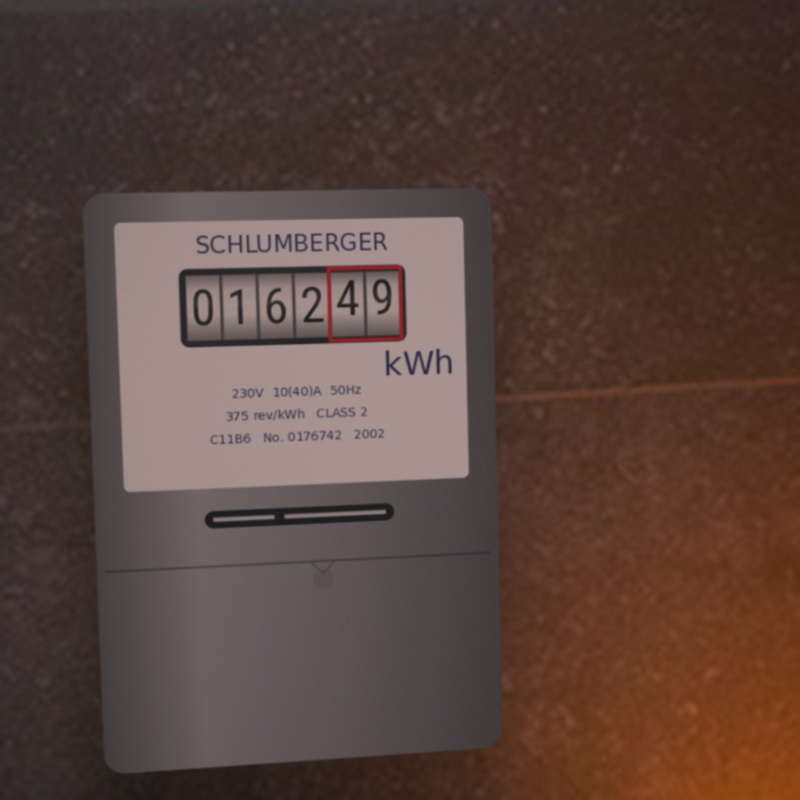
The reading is 162.49 kWh
